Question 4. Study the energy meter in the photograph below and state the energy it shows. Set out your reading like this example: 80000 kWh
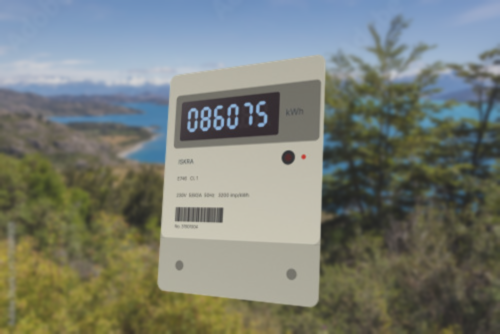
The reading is 86075 kWh
